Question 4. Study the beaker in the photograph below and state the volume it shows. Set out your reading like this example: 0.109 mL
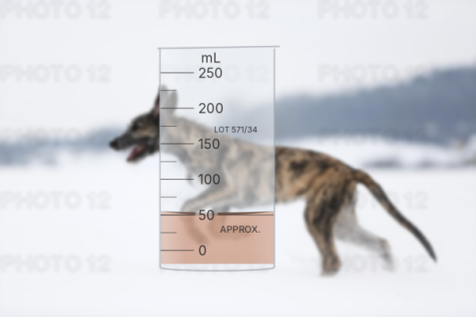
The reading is 50 mL
